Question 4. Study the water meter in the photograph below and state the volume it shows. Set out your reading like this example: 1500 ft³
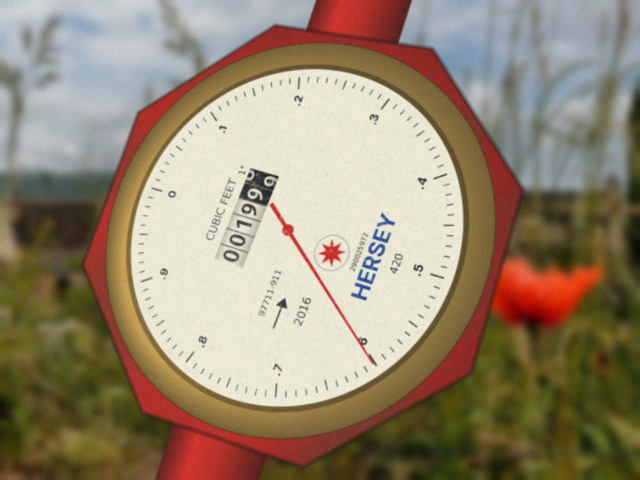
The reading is 1998.60 ft³
